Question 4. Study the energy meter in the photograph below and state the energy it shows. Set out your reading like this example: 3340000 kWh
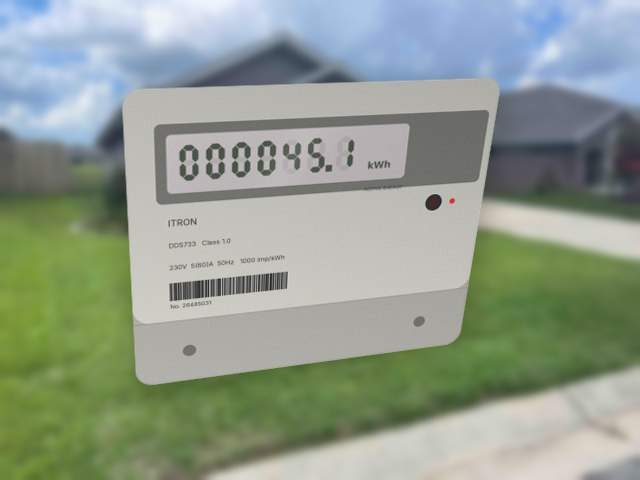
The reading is 45.1 kWh
